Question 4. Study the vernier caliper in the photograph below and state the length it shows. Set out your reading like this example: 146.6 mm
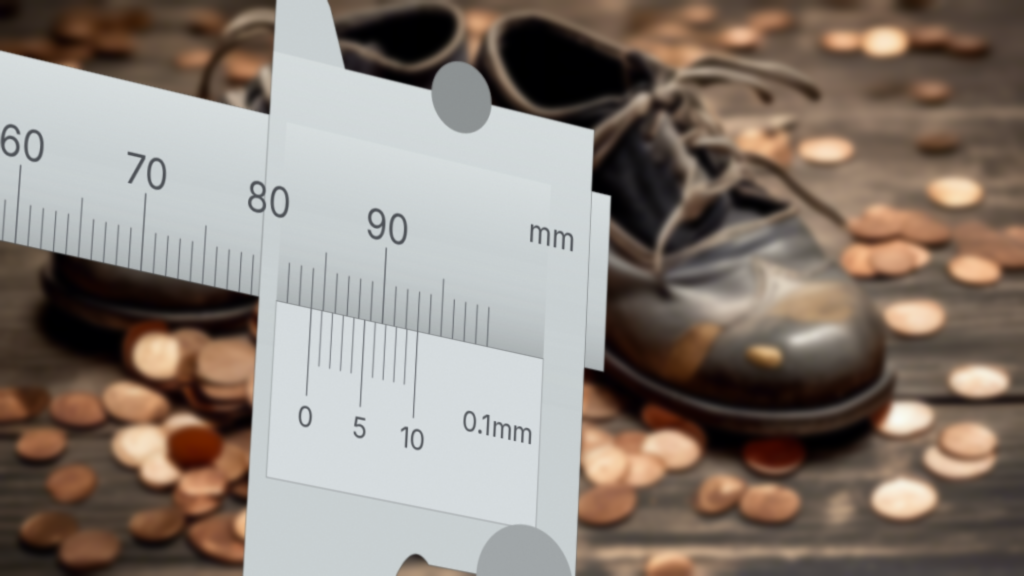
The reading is 84.0 mm
